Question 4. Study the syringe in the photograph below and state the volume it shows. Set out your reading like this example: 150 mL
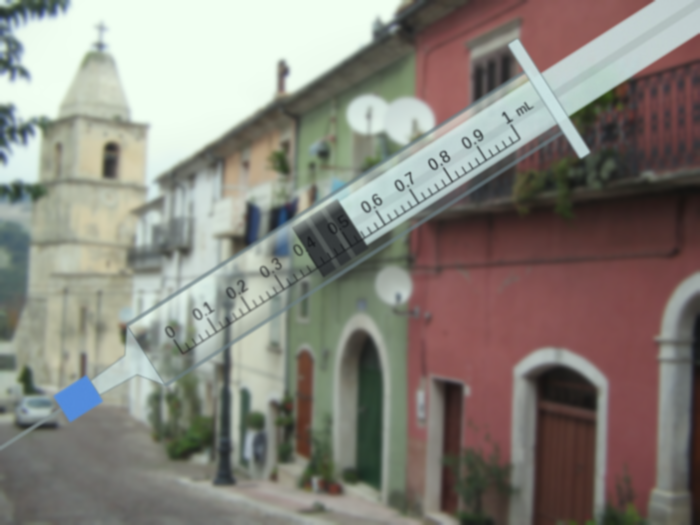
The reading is 0.4 mL
